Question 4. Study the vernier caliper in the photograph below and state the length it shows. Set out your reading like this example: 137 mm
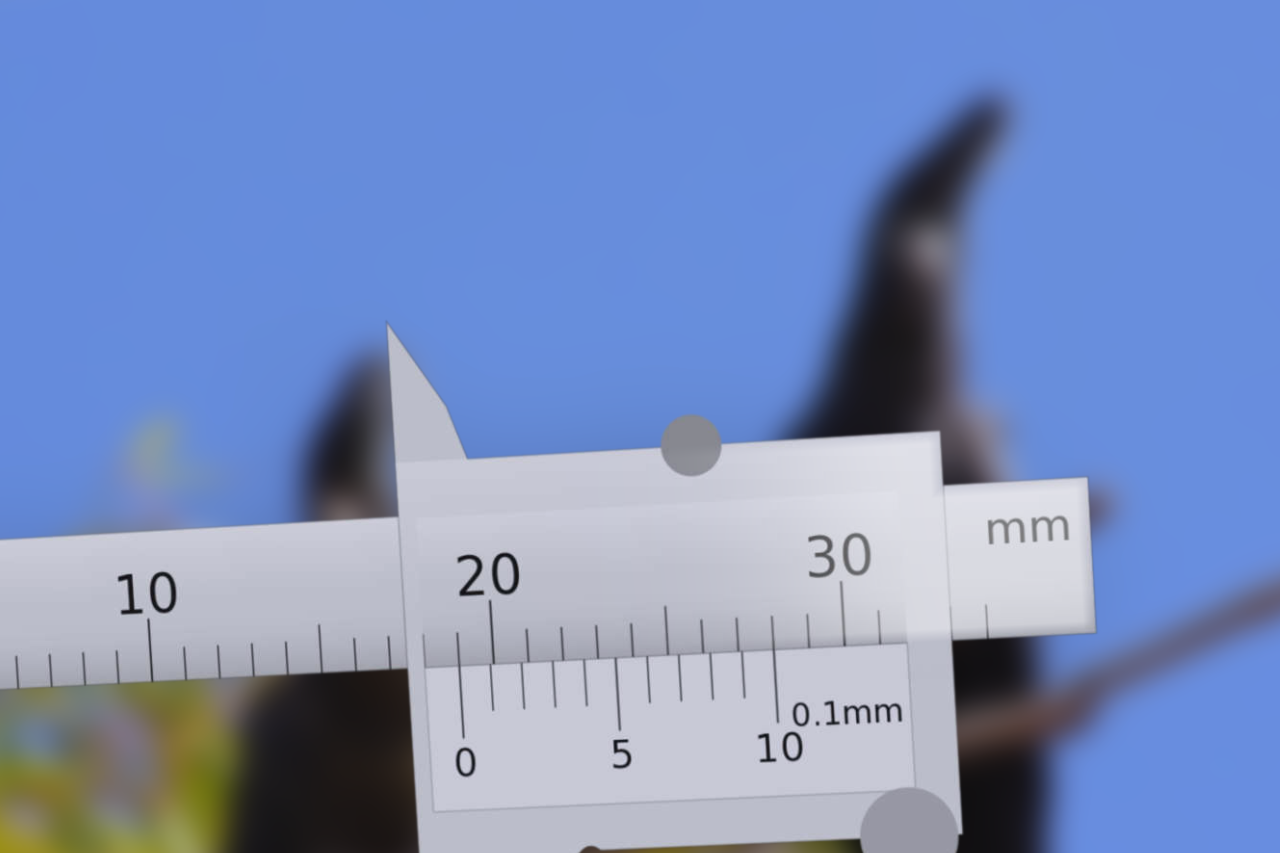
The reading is 19.0 mm
